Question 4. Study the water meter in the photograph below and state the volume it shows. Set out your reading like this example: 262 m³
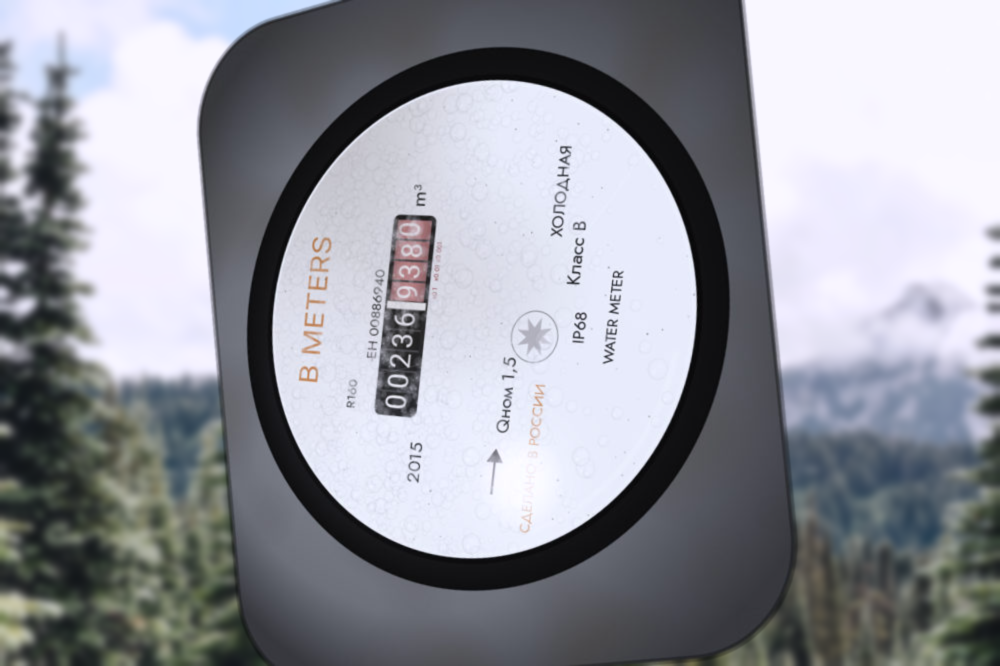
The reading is 236.9380 m³
